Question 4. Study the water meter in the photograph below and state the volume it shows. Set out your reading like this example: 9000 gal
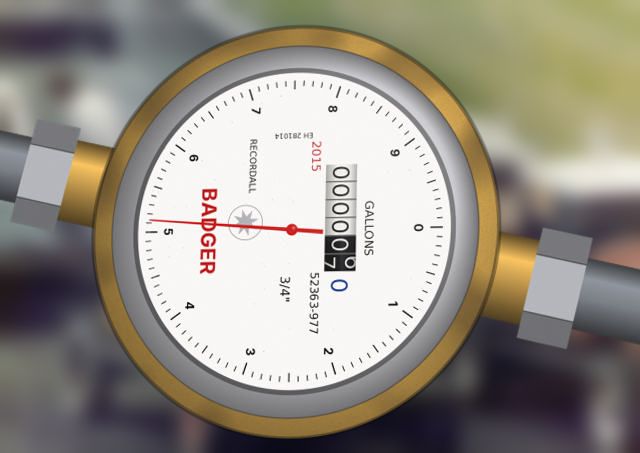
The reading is 65.1 gal
